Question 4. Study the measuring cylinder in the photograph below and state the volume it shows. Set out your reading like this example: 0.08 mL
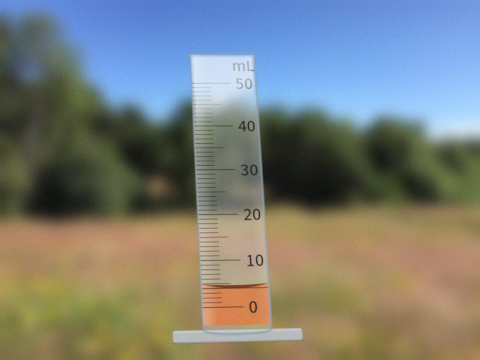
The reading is 4 mL
